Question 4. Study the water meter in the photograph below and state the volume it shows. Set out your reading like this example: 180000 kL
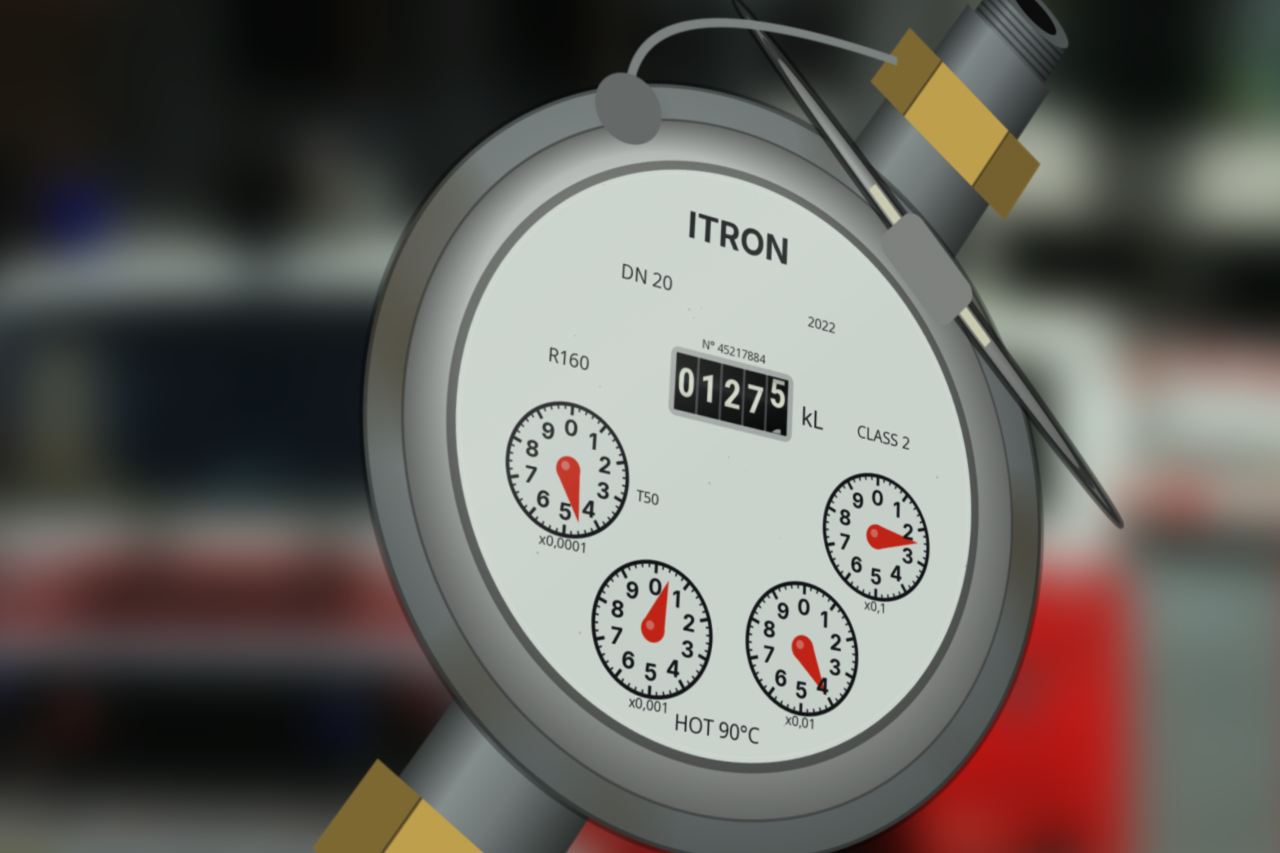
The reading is 1275.2404 kL
